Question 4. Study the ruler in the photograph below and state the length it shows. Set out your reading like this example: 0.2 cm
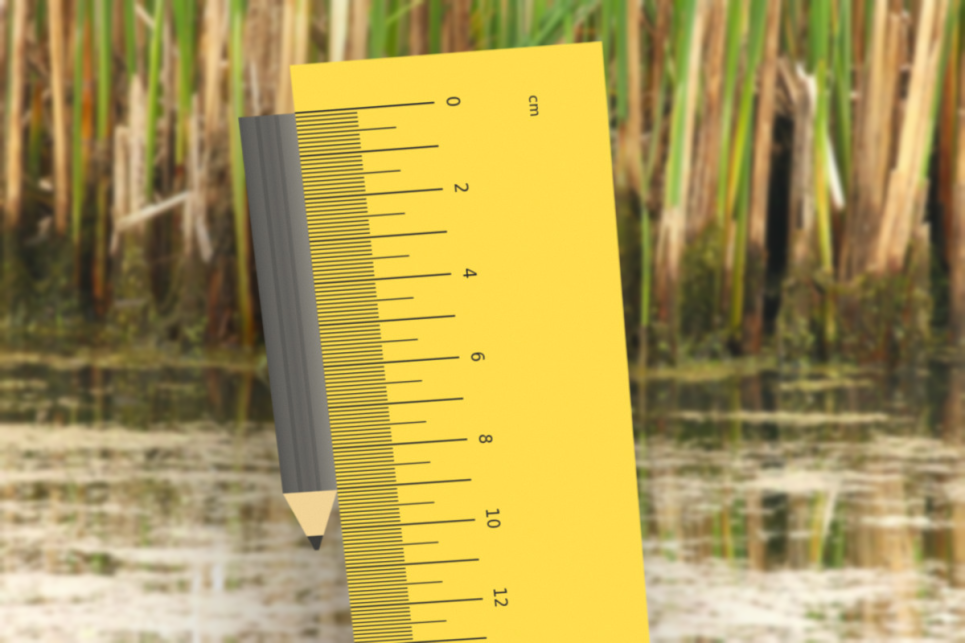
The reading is 10.5 cm
